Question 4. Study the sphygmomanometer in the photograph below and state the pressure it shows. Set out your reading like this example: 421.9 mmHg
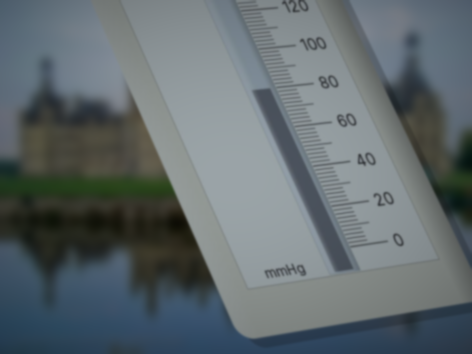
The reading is 80 mmHg
